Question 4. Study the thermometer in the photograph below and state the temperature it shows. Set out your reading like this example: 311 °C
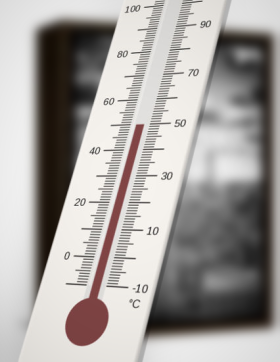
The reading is 50 °C
